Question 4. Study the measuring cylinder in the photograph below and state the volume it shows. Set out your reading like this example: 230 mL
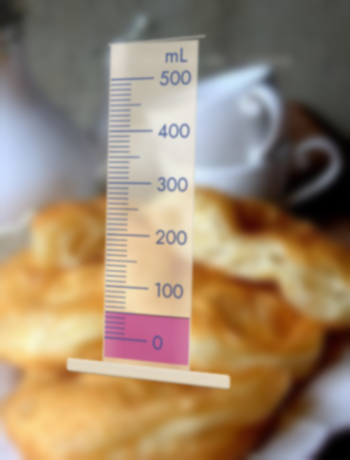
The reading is 50 mL
